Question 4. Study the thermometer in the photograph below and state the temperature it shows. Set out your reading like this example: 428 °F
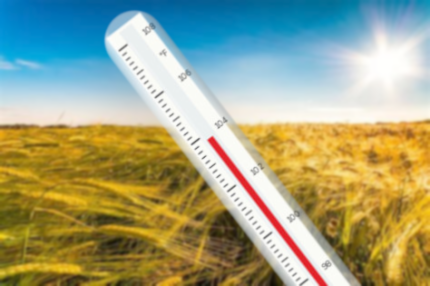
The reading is 103.8 °F
